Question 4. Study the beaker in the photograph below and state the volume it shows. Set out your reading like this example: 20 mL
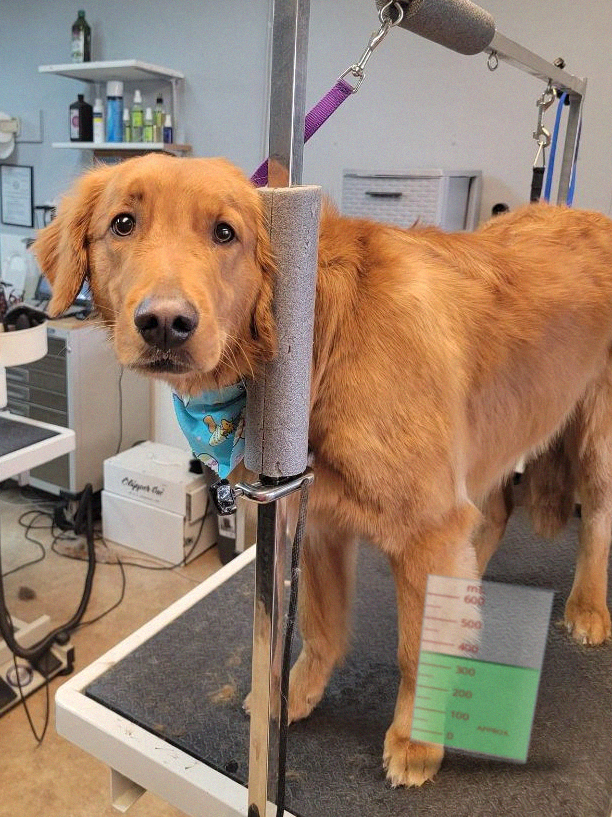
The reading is 350 mL
